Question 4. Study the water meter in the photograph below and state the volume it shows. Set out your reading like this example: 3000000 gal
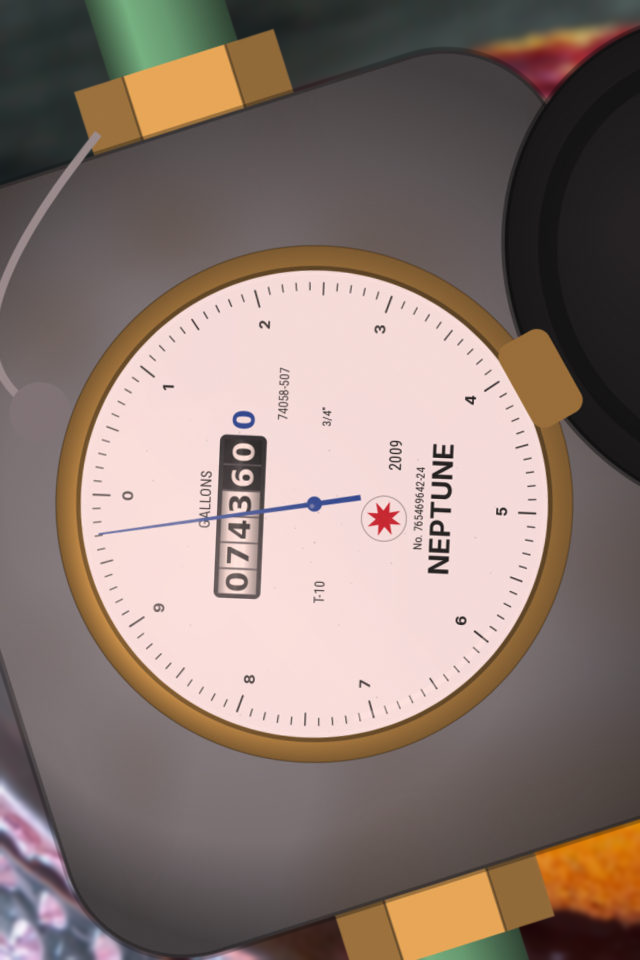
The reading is 743599.7 gal
